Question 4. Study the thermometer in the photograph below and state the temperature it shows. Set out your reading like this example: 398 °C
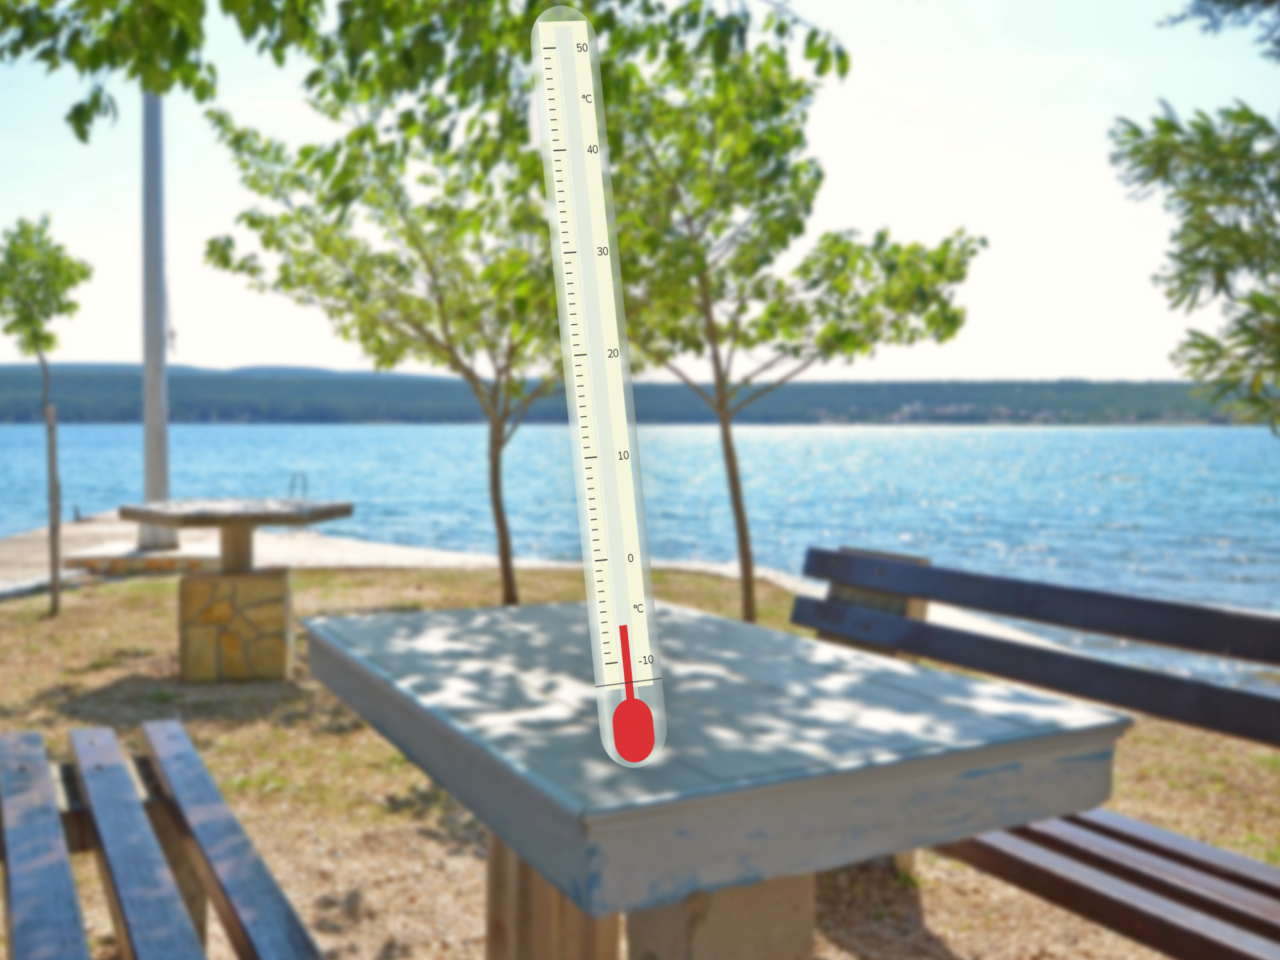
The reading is -6.5 °C
